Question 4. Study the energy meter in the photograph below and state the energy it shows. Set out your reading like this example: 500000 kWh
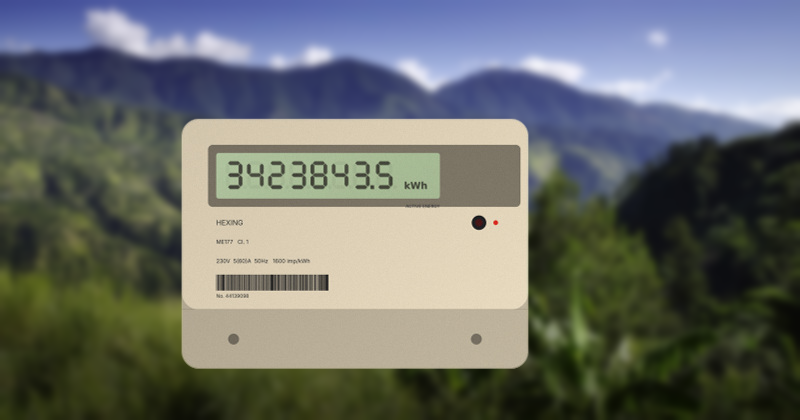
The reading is 3423843.5 kWh
